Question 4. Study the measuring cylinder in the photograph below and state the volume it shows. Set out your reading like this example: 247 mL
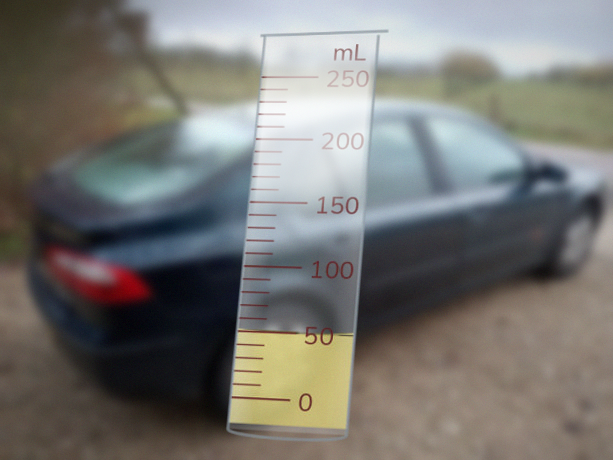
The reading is 50 mL
